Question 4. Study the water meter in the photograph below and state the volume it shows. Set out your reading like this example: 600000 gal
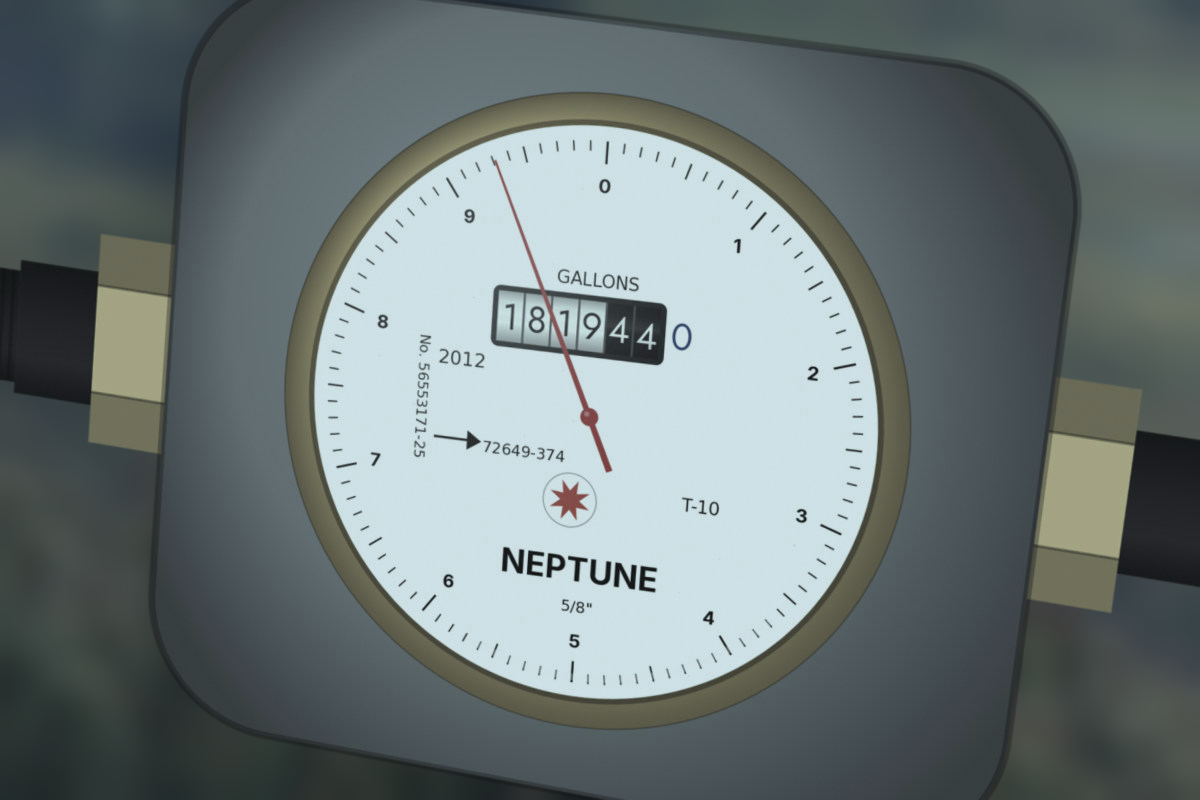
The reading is 1819439.3 gal
